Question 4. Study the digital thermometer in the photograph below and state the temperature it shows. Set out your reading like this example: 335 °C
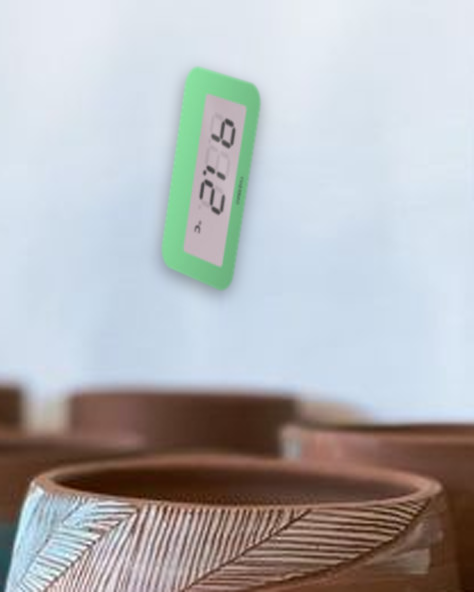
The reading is 91.2 °C
